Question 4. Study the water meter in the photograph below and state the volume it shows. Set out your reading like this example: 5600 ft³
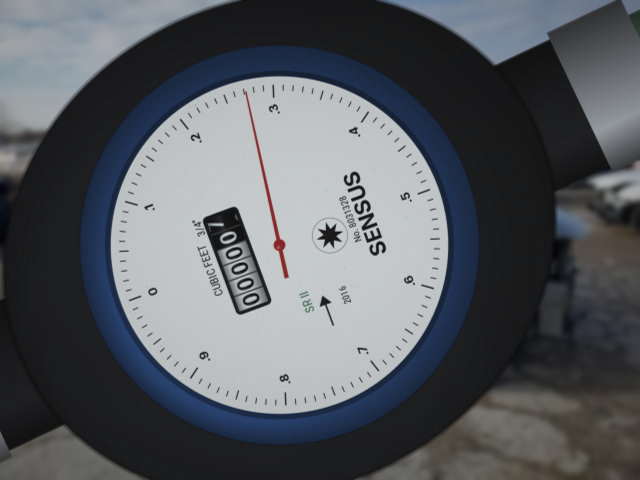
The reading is 7.27 ft³
